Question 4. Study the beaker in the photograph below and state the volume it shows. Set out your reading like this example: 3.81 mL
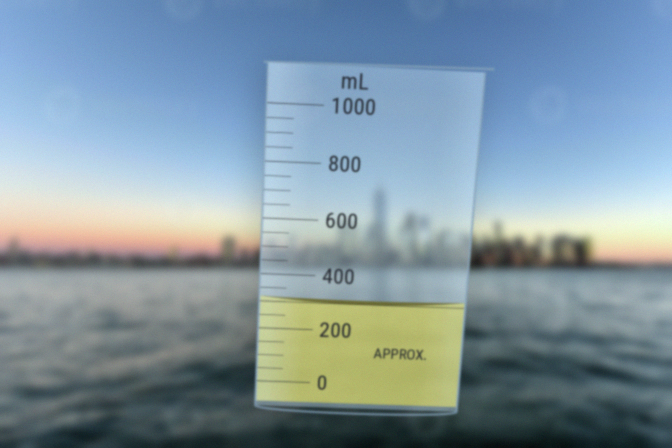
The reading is 300 mL
